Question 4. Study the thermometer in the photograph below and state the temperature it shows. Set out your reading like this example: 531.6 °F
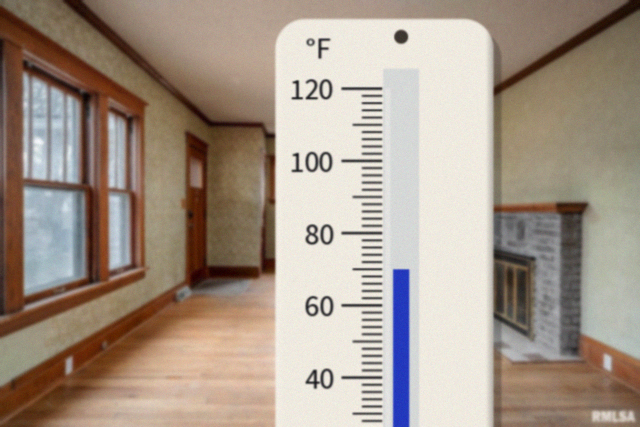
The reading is 70 °F
